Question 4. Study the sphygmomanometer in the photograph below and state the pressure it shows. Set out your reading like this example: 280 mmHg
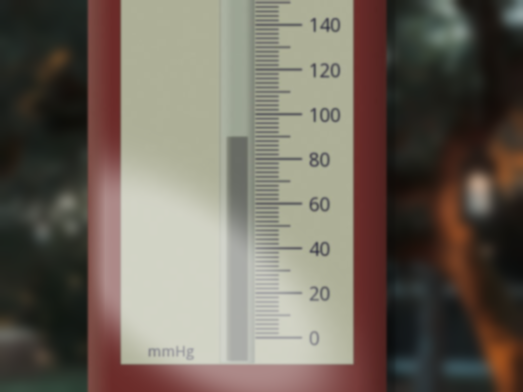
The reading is 90 mmHg
